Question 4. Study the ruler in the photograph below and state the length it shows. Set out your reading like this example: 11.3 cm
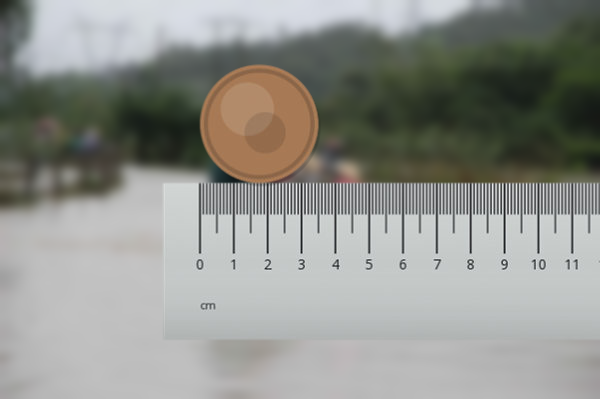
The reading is 3.5 cm
